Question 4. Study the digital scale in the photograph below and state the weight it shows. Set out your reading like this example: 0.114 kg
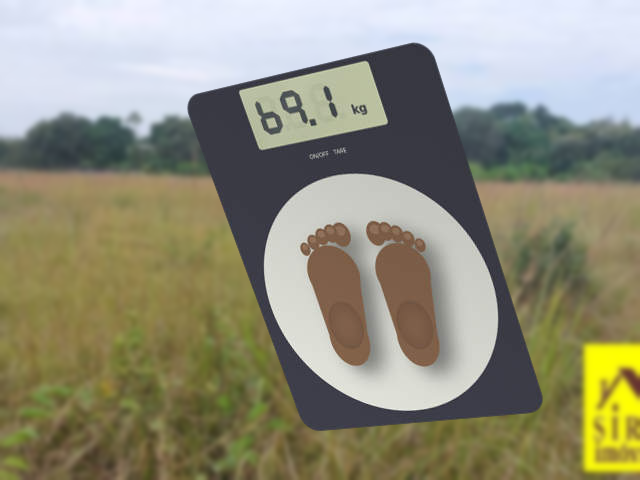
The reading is 69.1 kg
